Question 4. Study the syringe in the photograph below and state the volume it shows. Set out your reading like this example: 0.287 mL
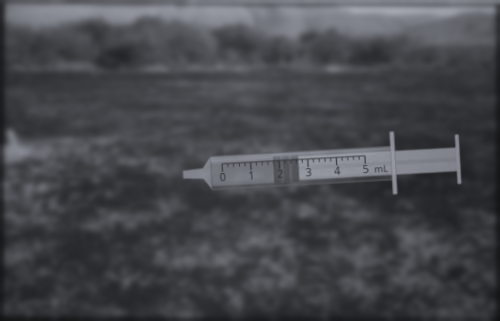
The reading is 1.8 mL
